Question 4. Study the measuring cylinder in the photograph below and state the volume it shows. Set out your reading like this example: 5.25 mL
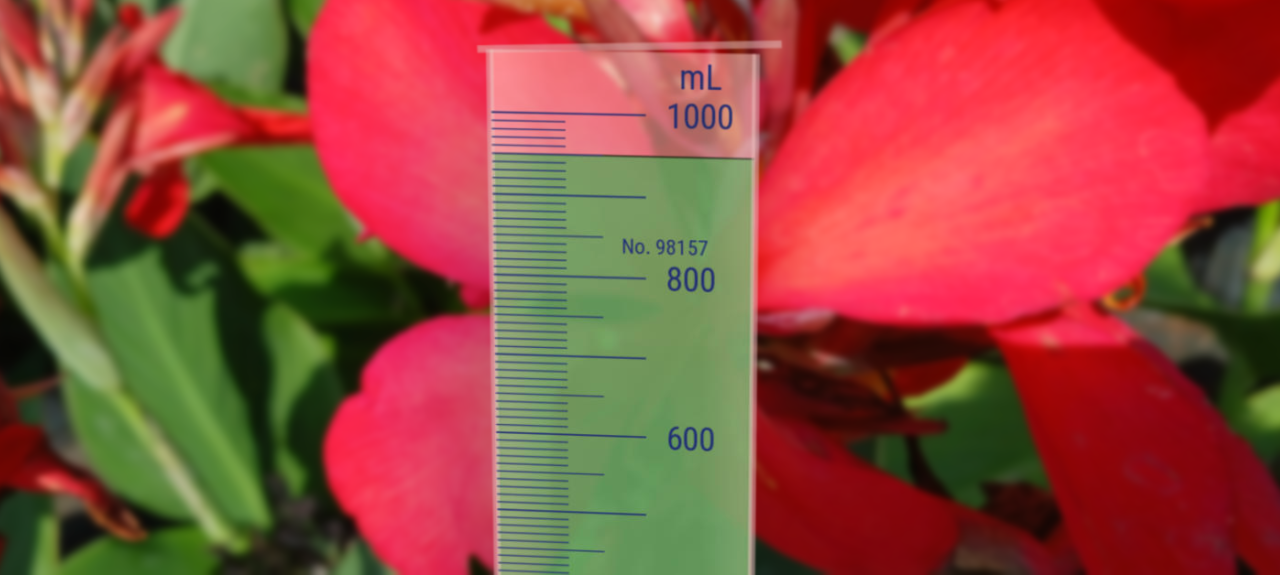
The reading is 950 mL
